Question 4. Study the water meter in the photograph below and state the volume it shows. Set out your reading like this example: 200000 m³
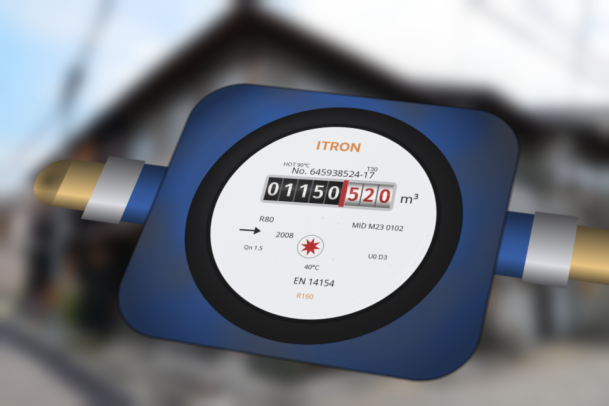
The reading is 1150.520 m³
